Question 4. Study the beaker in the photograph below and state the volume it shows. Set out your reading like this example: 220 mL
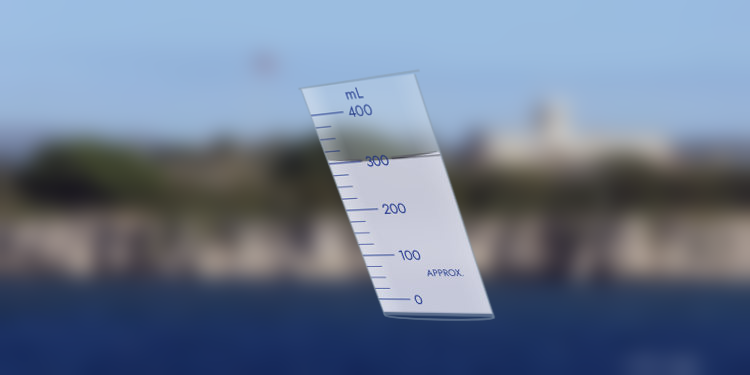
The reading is 300 mL
